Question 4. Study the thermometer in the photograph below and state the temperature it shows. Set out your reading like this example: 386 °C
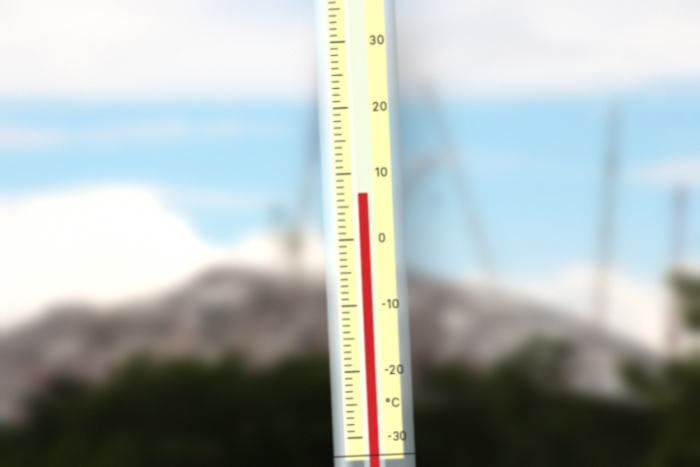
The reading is 7 °C
